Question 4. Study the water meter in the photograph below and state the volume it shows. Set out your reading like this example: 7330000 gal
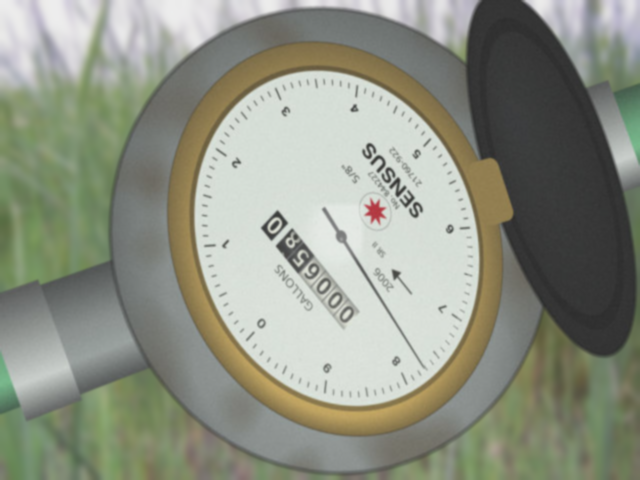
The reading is 6577.7 gal
